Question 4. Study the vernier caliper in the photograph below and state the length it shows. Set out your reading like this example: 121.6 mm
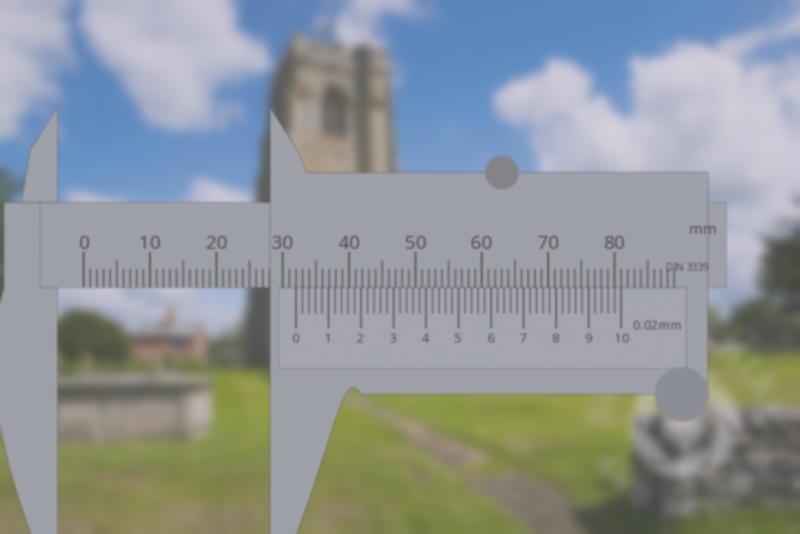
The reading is 32.0 mm
